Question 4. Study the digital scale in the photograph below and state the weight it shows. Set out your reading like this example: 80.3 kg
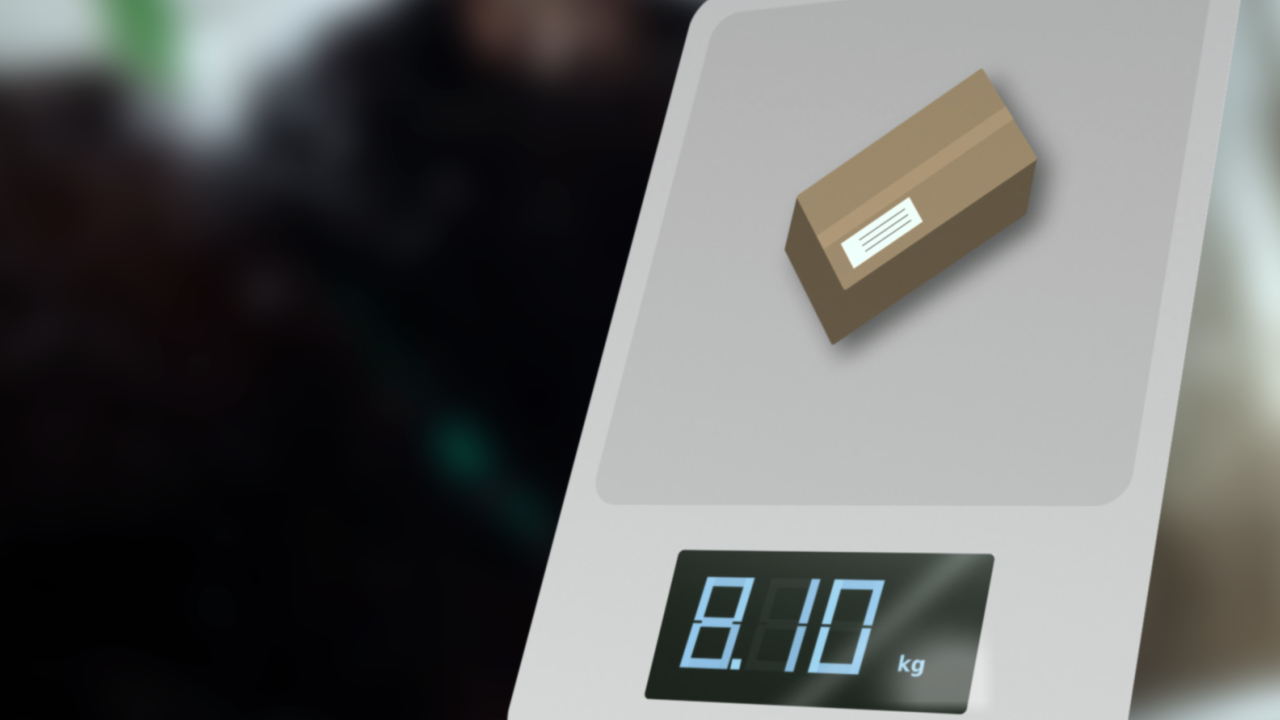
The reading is 8.10 kg
